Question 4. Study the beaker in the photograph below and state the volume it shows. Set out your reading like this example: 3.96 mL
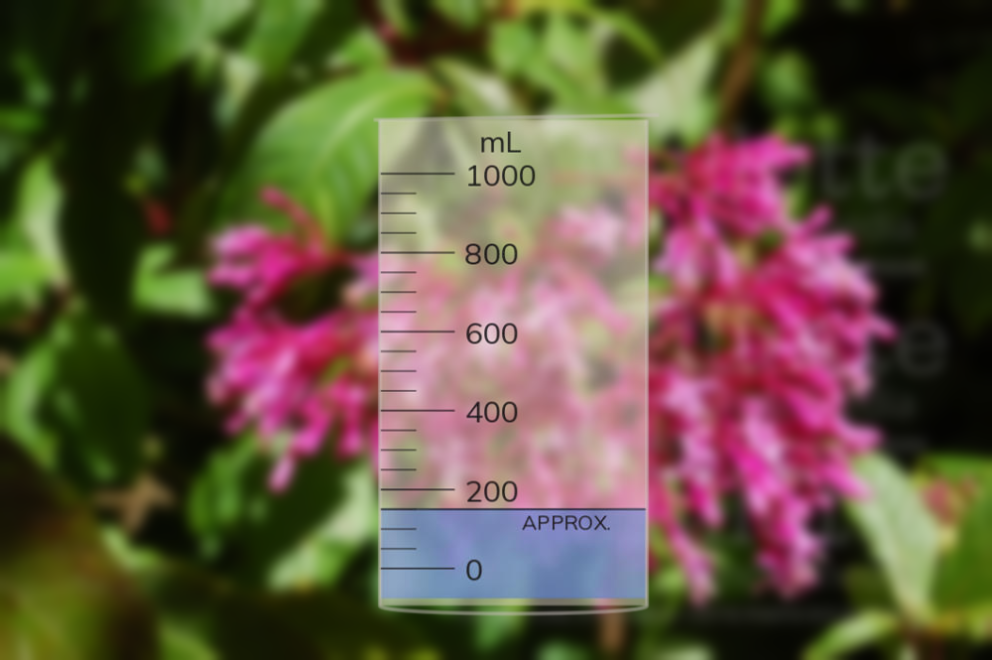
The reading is 150 mL
